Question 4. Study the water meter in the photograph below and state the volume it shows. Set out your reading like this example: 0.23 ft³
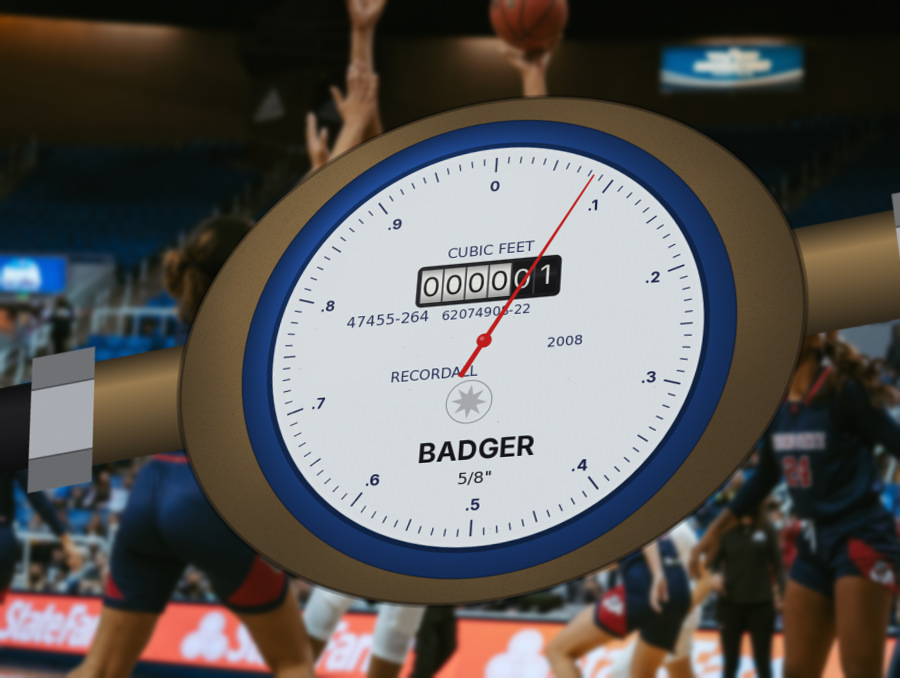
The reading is 1.08 ft³
